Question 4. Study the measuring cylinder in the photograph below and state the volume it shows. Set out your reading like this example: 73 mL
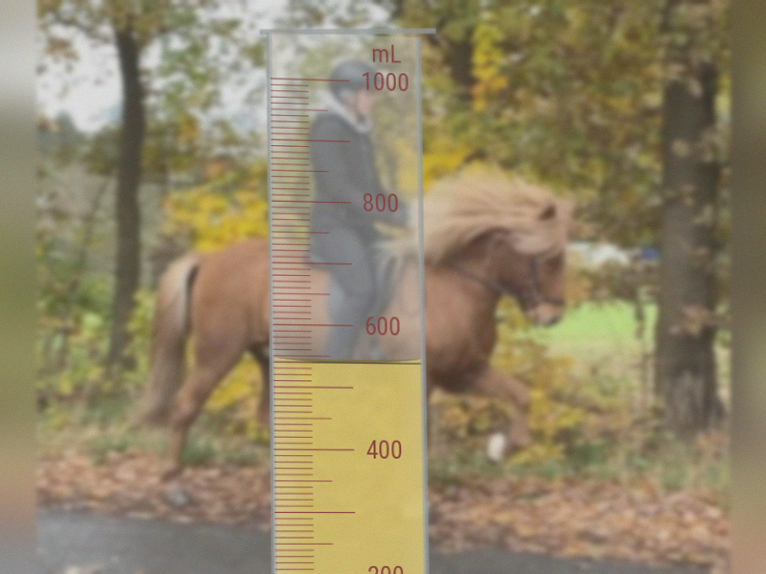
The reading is 540 mL
